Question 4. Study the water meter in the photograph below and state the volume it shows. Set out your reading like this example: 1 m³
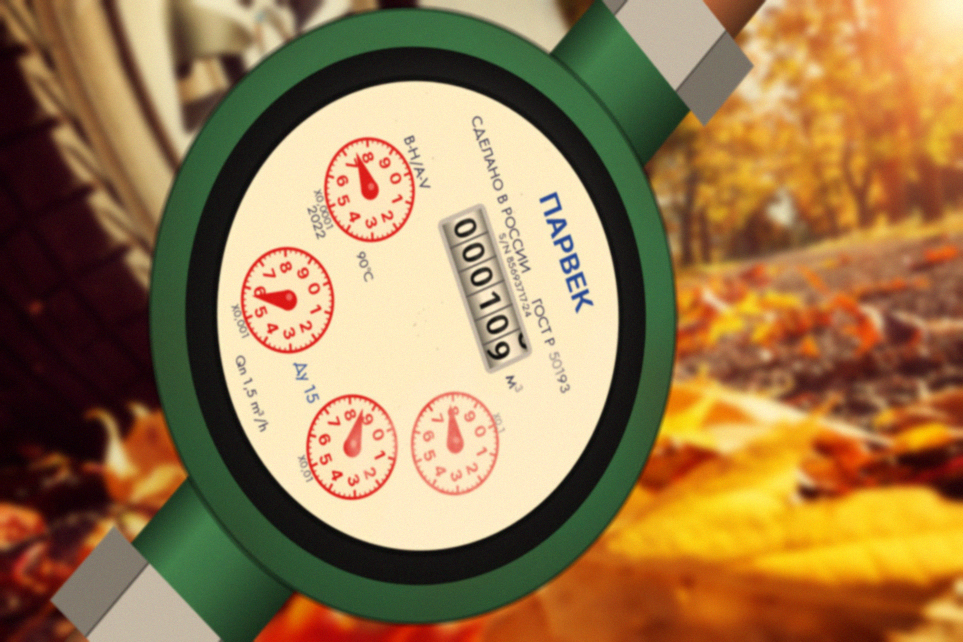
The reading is 108.7857 m³
